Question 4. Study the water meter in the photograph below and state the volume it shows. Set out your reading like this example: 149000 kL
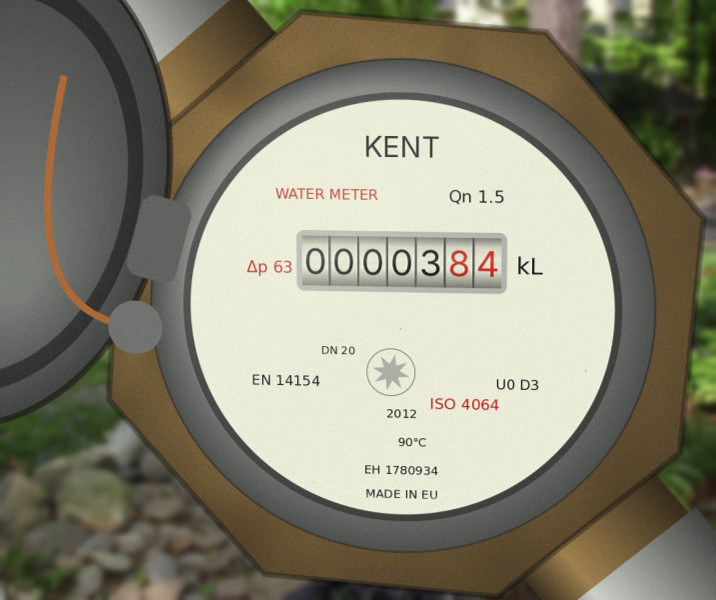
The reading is 3.84 kL
